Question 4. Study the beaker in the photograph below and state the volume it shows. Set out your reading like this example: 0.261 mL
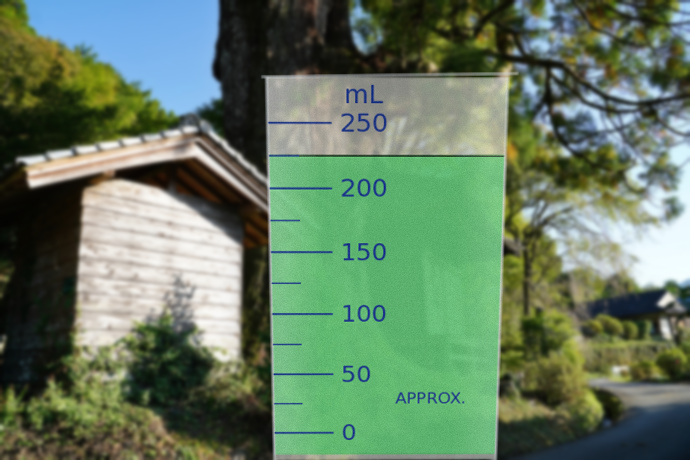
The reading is 225 mL
